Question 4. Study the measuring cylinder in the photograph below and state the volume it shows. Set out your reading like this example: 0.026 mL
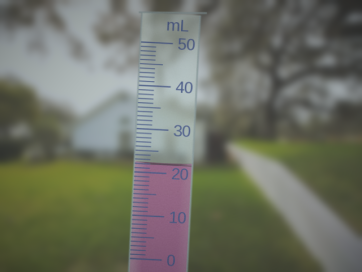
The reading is 22 mL
